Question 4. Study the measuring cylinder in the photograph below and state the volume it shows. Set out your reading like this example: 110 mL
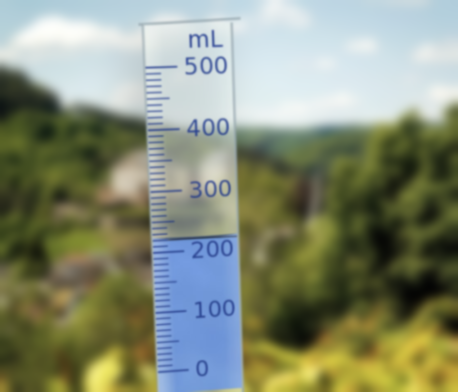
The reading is 220 mL
